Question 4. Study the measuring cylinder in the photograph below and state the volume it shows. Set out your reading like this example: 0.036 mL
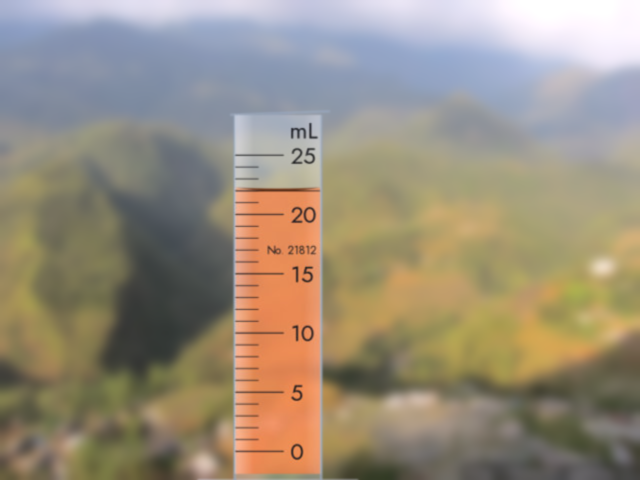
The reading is 22 mL
